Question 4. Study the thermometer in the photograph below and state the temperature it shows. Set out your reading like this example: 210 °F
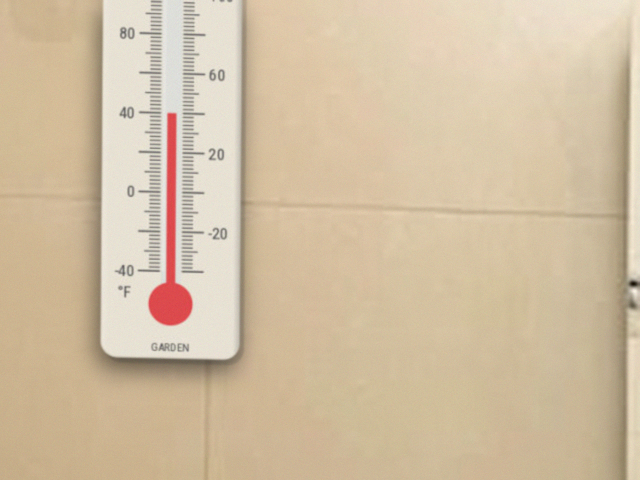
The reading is 40 °F
